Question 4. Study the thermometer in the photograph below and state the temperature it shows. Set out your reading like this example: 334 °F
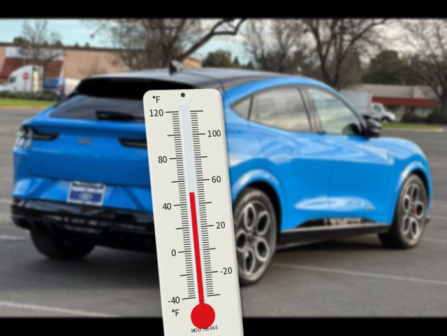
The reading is 50 °F
